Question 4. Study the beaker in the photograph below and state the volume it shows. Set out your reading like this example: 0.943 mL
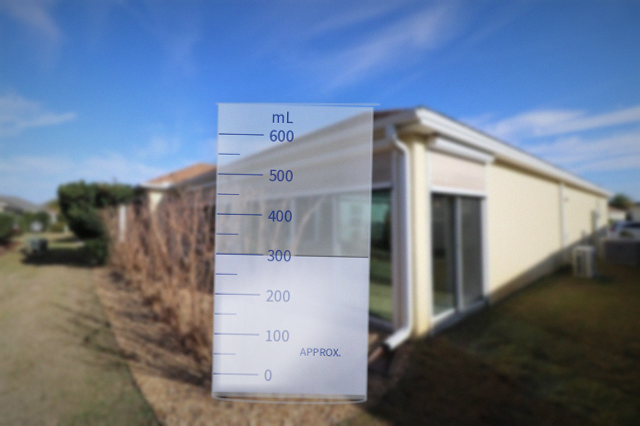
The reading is 300 mL
